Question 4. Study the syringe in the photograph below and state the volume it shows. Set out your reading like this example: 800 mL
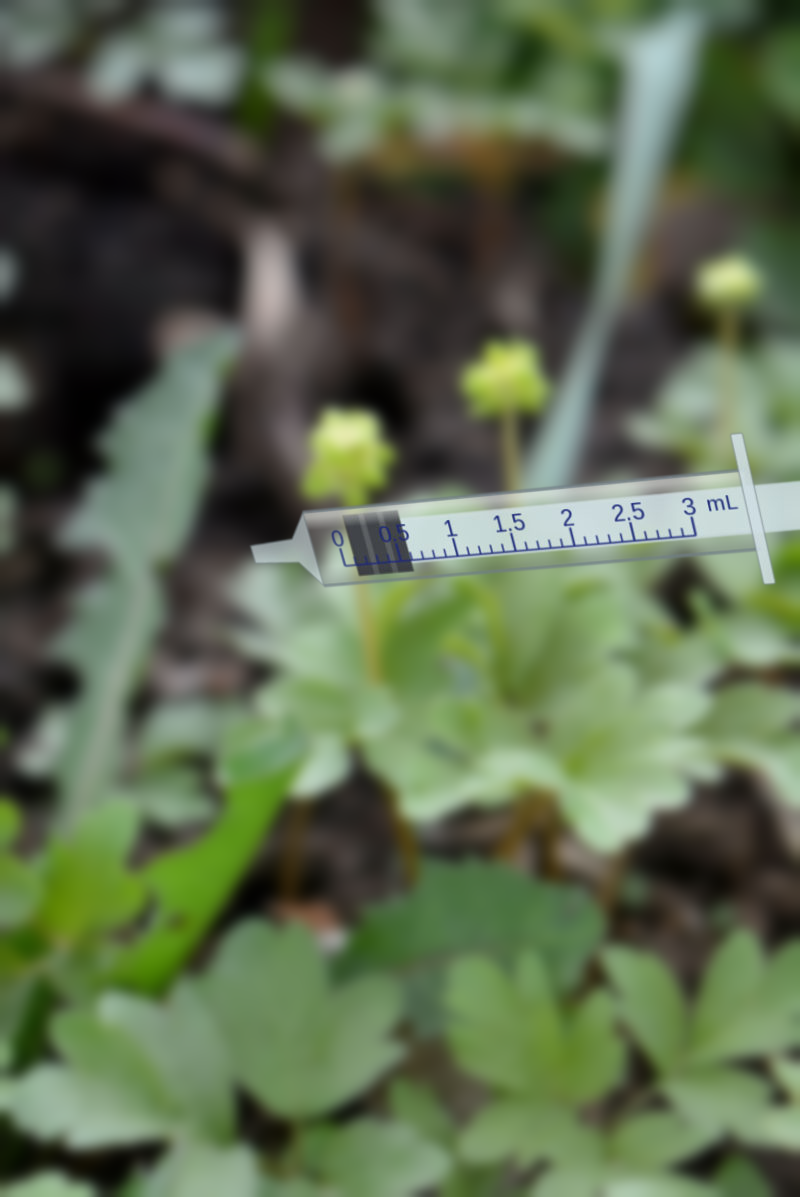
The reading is 0.1 mL
